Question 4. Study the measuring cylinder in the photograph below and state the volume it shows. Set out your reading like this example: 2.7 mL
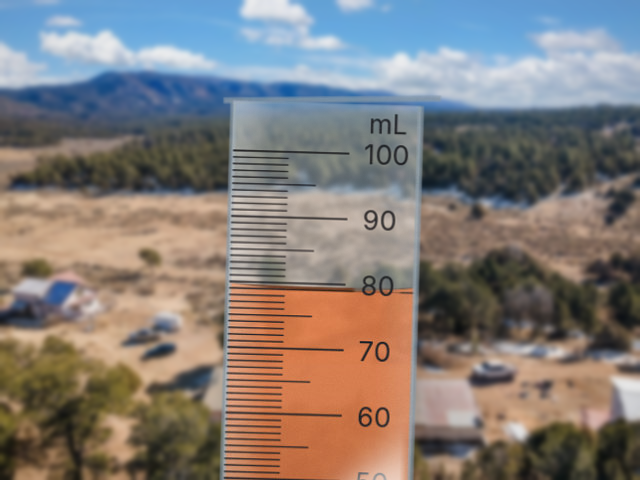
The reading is 79 mL
